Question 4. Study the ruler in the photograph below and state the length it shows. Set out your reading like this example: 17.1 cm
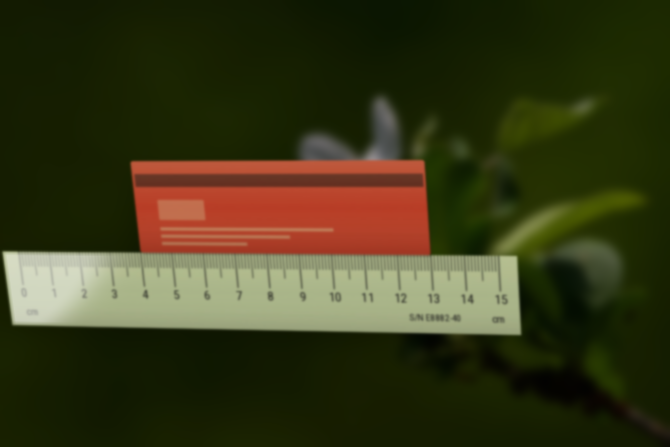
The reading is 9 cm
